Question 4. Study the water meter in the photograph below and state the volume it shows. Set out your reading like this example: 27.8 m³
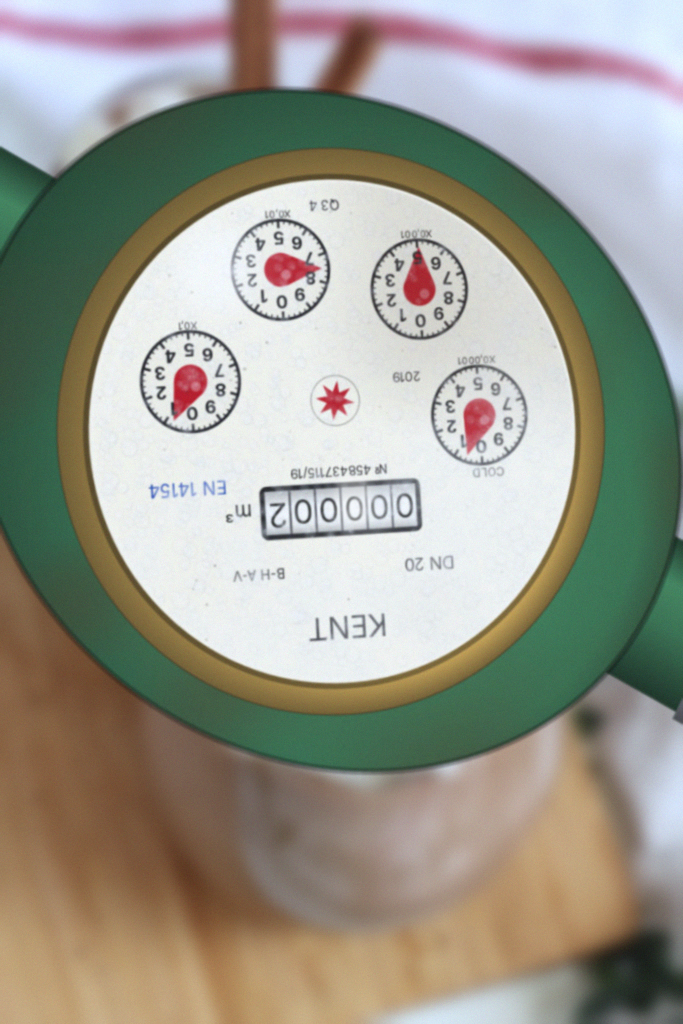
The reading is 2.0750 m³
